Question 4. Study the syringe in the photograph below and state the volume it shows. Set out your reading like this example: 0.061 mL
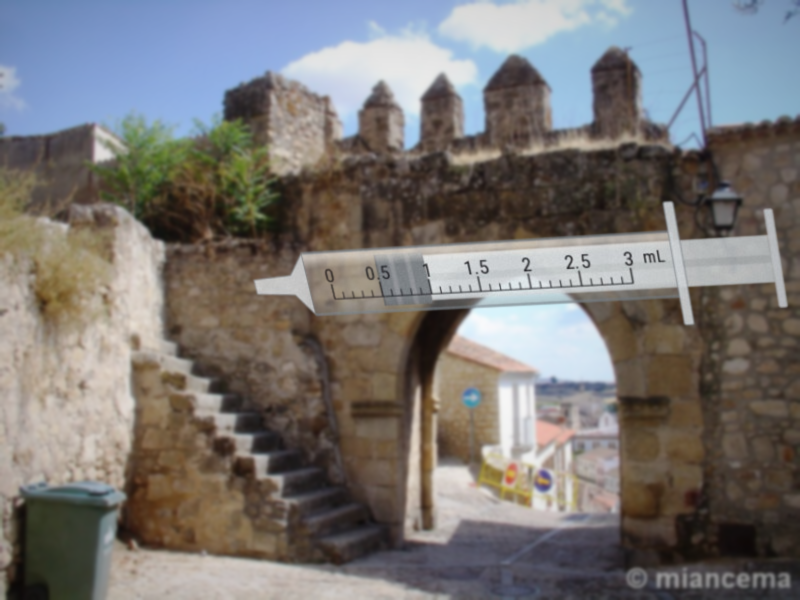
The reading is 0.5 mL
